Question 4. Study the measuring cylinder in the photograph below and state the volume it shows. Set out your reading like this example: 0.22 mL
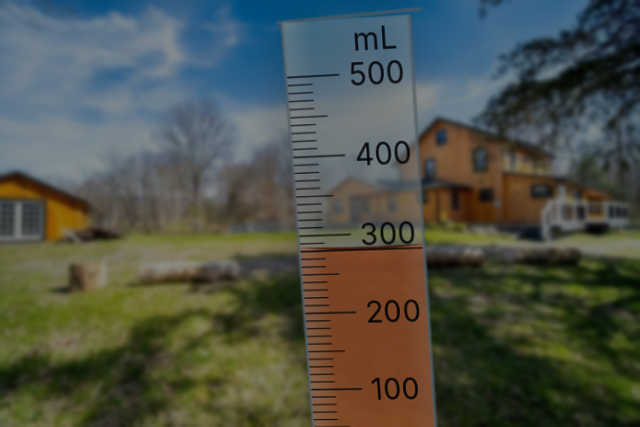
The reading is 280 mL
